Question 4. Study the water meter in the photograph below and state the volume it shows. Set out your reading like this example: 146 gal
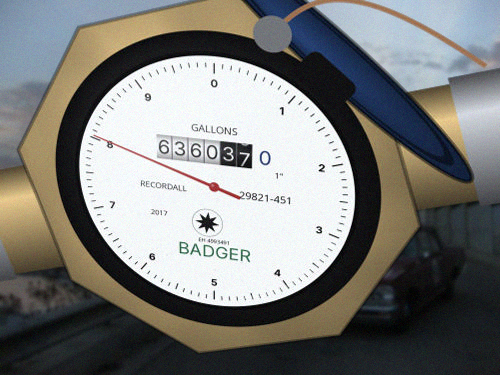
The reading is 6360368.0 gal
